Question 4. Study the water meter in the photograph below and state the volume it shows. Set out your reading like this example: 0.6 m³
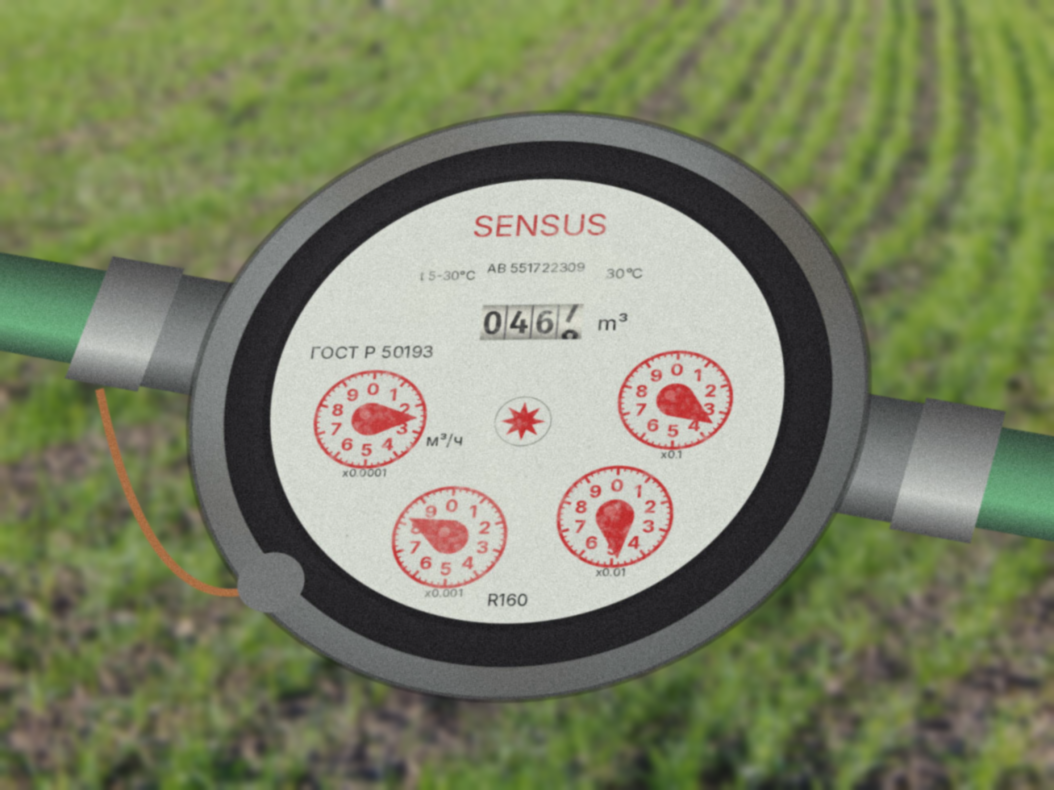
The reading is 467.3482 m³
